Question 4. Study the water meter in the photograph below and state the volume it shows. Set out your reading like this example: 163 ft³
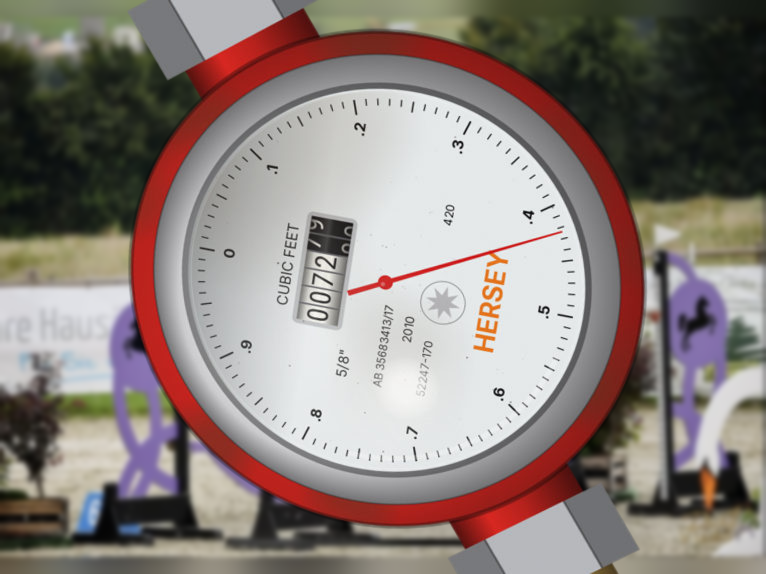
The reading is 7279.42 ft³
